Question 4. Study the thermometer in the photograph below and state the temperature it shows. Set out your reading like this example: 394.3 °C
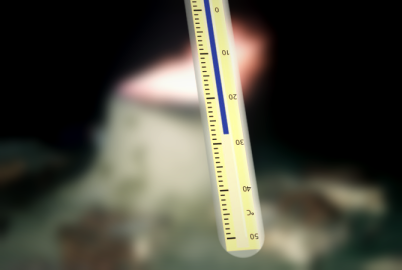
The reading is 28 °C
